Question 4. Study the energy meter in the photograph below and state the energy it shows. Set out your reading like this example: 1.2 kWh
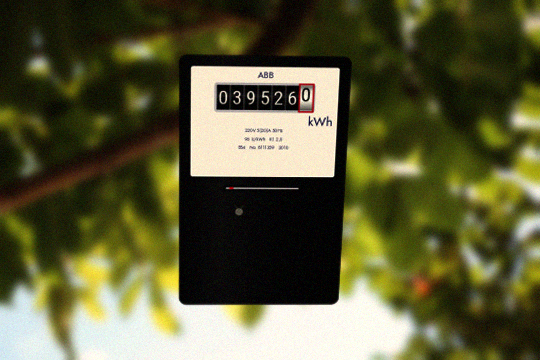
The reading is 39526.0 kWh
